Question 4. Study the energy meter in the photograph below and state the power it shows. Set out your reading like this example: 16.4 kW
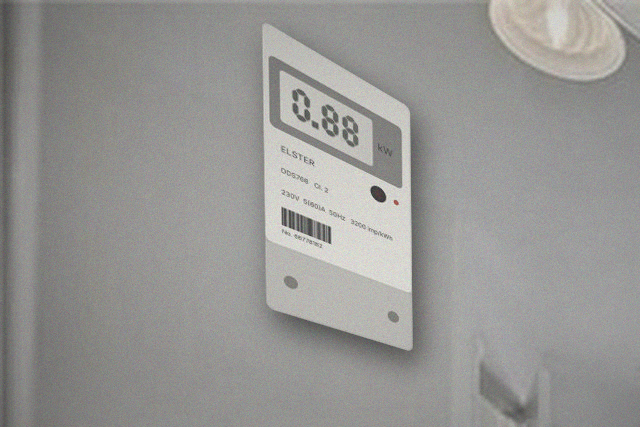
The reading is 0.88 kW
